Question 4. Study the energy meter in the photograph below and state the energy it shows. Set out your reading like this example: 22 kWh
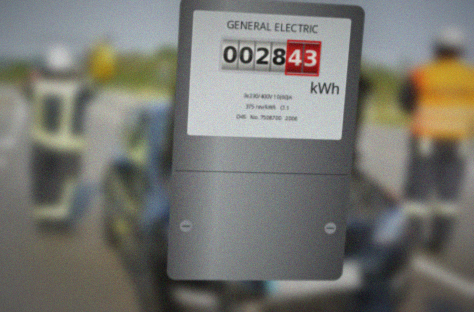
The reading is 28.43 kWh
